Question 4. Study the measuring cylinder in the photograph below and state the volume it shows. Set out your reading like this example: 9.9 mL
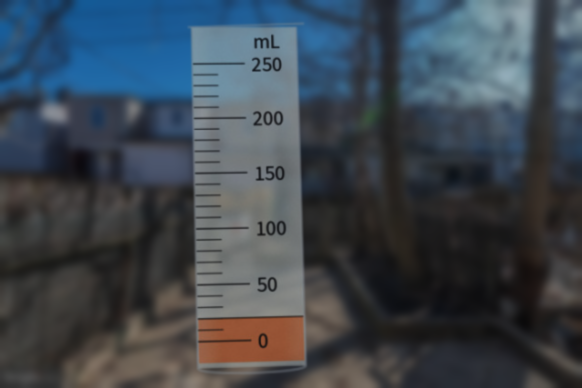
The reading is 20 mL
